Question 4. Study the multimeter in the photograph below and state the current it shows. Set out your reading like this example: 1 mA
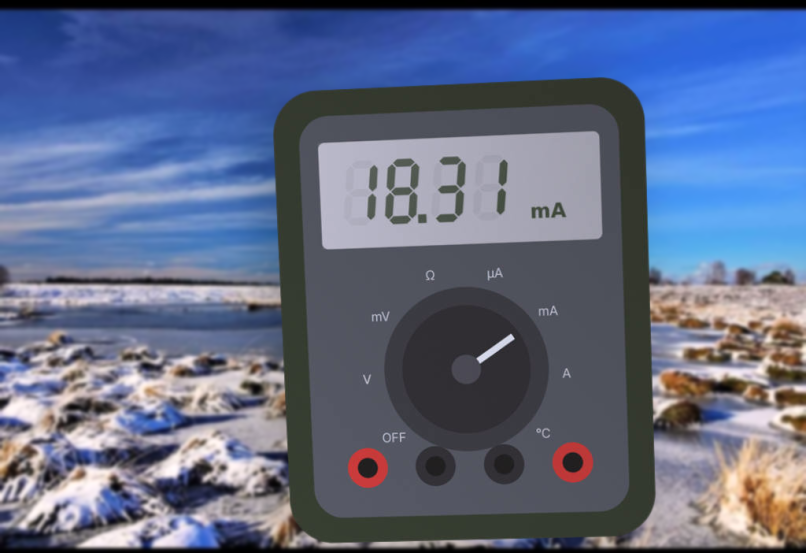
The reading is 18.31 mA
